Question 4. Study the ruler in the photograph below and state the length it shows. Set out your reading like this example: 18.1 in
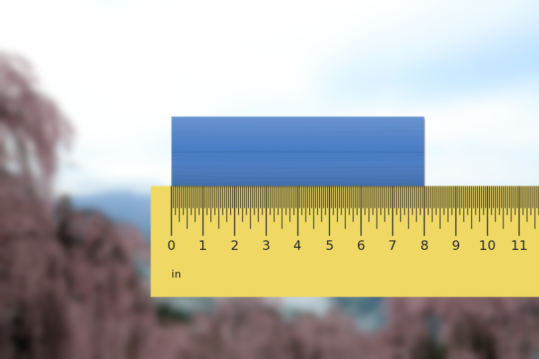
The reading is 8 in
